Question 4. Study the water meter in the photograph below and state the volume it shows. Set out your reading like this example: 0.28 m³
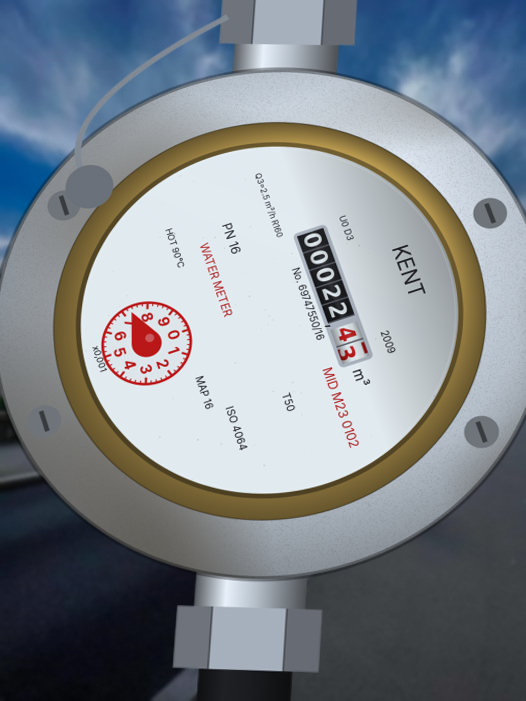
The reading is 22.427 m³
